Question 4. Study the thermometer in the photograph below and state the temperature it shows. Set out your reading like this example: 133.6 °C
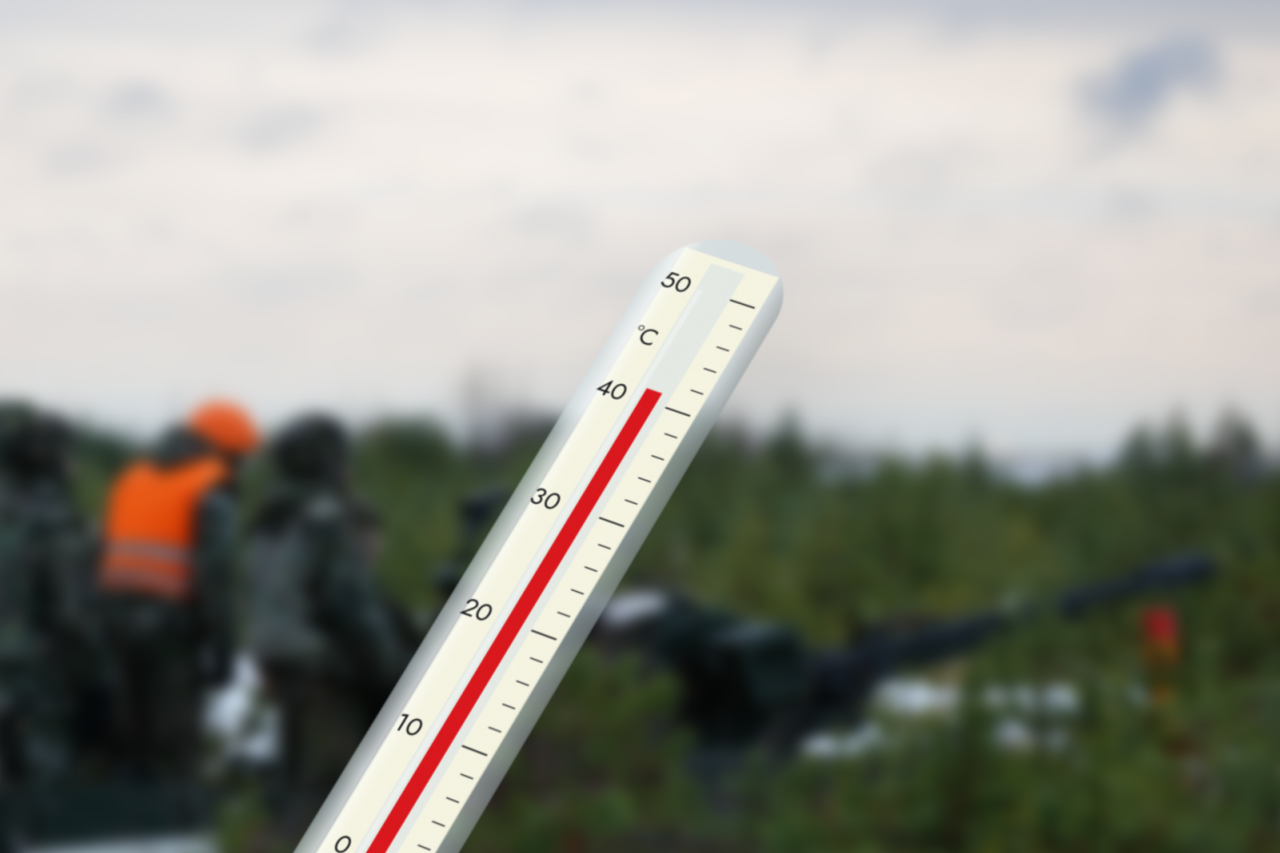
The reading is 41 °C
